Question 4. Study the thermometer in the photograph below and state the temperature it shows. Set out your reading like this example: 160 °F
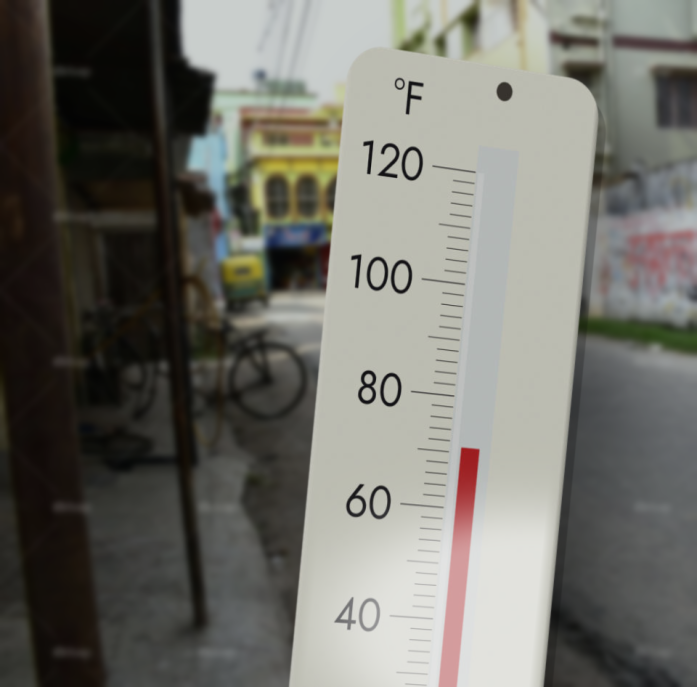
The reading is 71 °F
